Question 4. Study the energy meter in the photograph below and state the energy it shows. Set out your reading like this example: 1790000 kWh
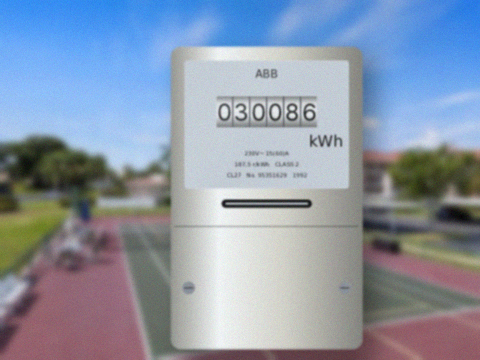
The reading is 30086 kWh
